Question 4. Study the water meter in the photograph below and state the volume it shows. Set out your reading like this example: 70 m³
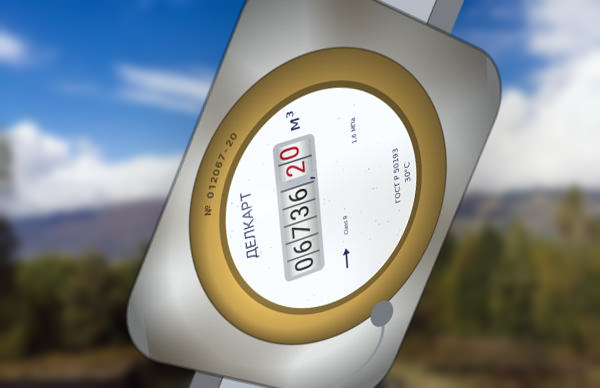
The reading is 6736.20 m³
